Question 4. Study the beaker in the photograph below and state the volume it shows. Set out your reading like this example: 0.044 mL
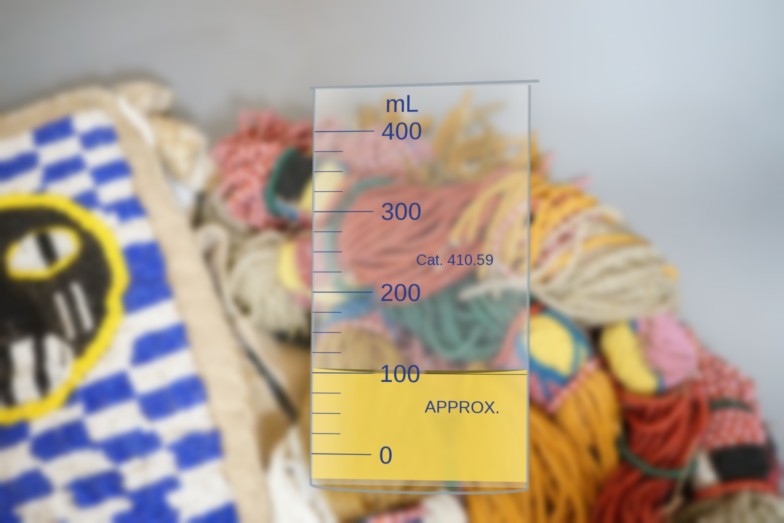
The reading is 100 mL
